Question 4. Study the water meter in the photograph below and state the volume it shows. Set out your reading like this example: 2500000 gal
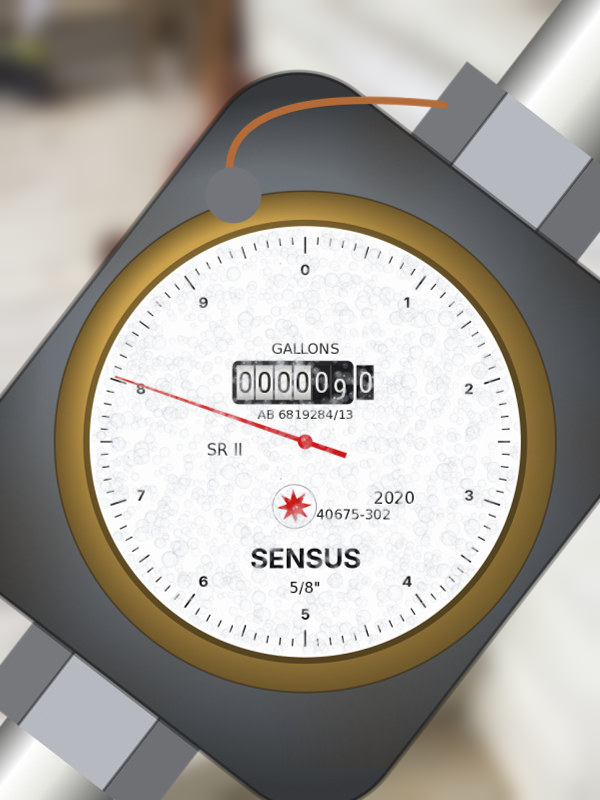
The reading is 88.0 gal
